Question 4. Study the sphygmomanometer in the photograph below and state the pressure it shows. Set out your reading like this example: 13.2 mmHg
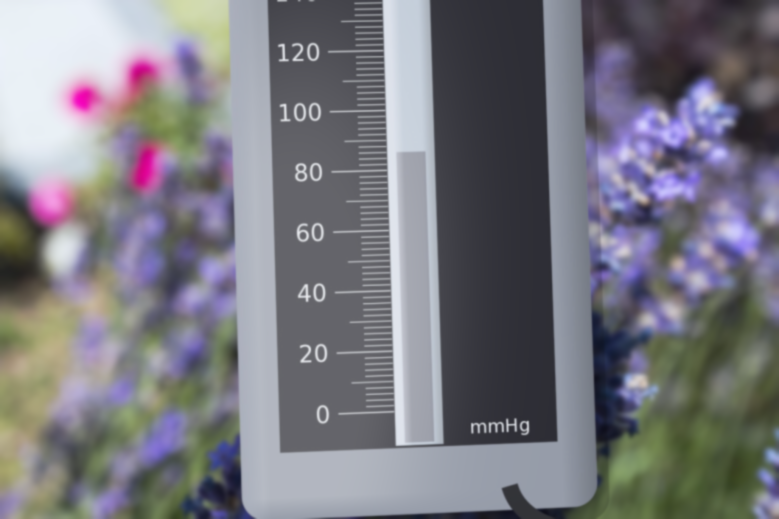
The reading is 86 mmHg
